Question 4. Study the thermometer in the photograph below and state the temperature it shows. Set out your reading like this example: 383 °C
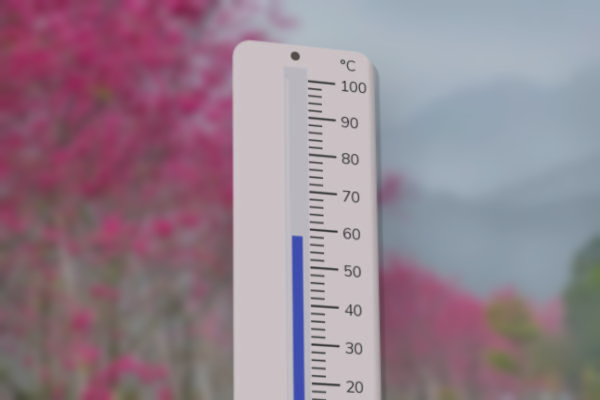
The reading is 58 °C
